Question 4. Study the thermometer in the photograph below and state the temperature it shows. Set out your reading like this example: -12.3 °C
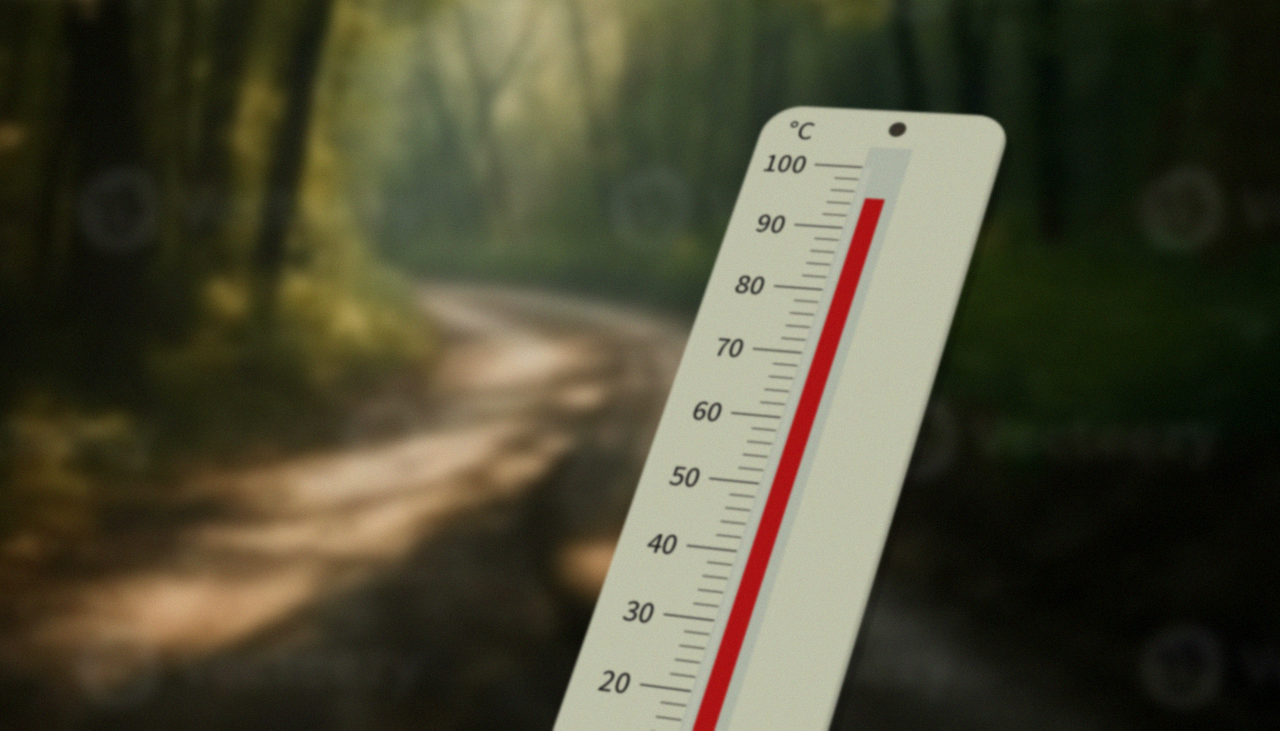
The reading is 95 °C
